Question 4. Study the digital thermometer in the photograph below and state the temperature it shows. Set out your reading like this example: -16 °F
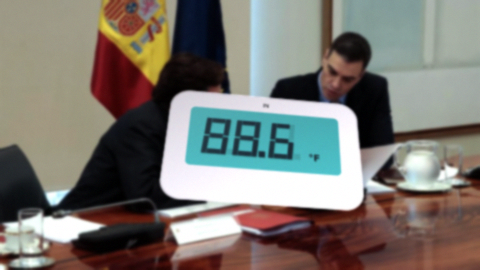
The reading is 88.6 °F
